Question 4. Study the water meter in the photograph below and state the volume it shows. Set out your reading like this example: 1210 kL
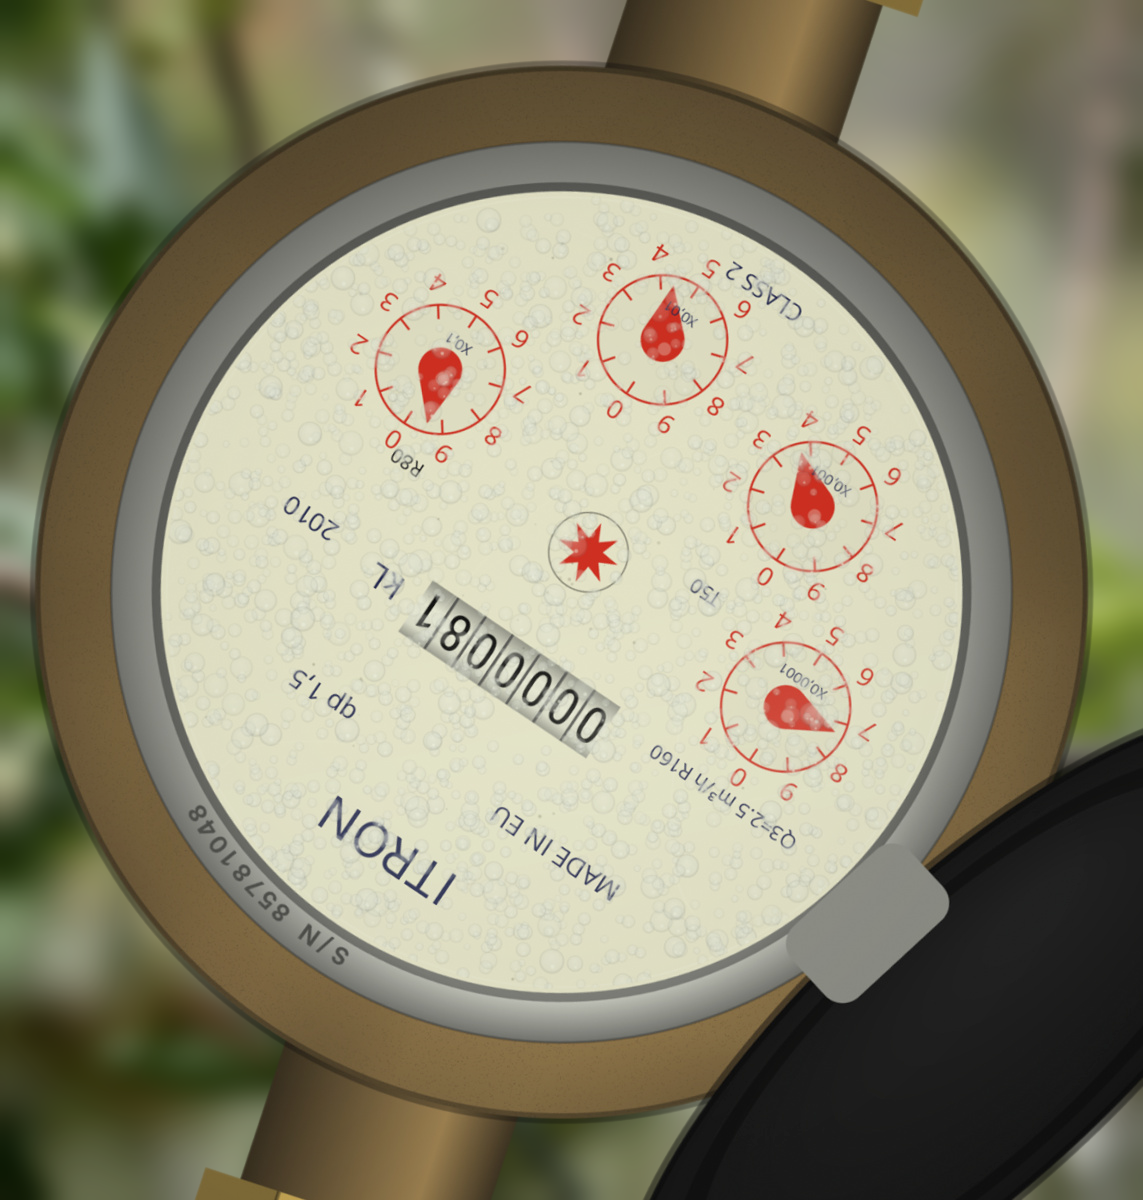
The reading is 80.9437 kL
